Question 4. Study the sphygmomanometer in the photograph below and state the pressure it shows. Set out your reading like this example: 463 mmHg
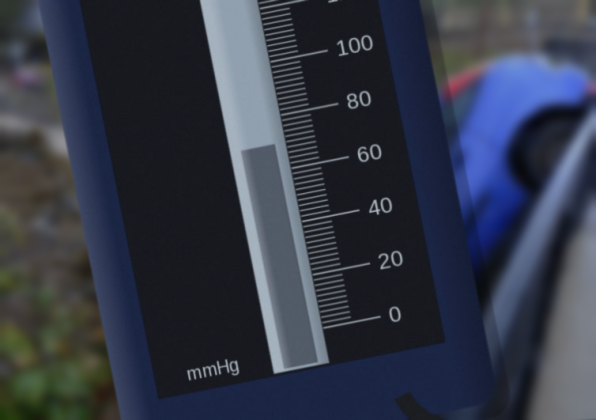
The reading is 70 mmHg
